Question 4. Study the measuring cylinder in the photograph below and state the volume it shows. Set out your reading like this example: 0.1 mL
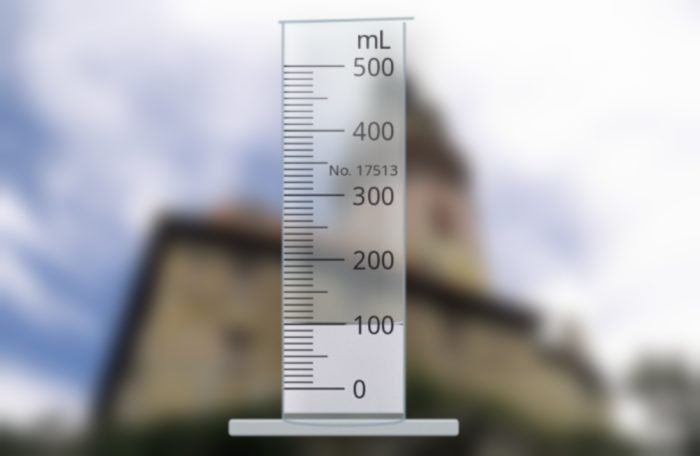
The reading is 100 mL
